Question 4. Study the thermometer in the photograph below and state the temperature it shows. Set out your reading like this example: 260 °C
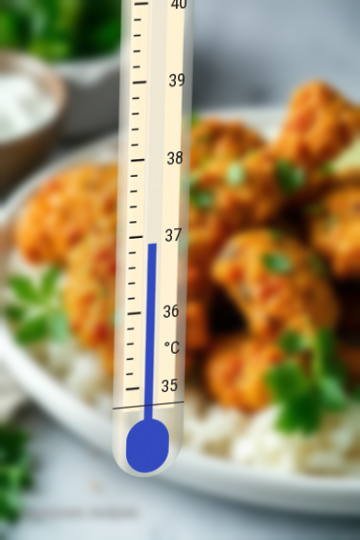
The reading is 36.9 °C
